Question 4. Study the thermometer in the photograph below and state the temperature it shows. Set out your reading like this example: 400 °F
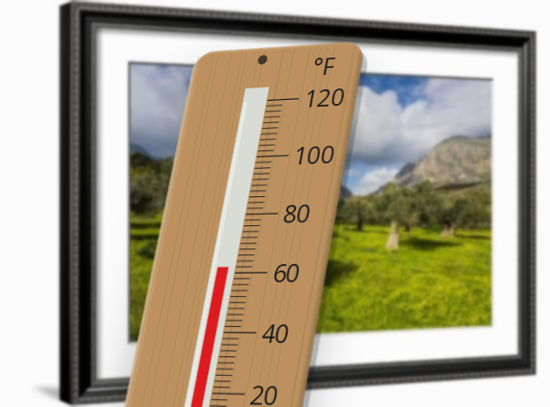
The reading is 62 °F
